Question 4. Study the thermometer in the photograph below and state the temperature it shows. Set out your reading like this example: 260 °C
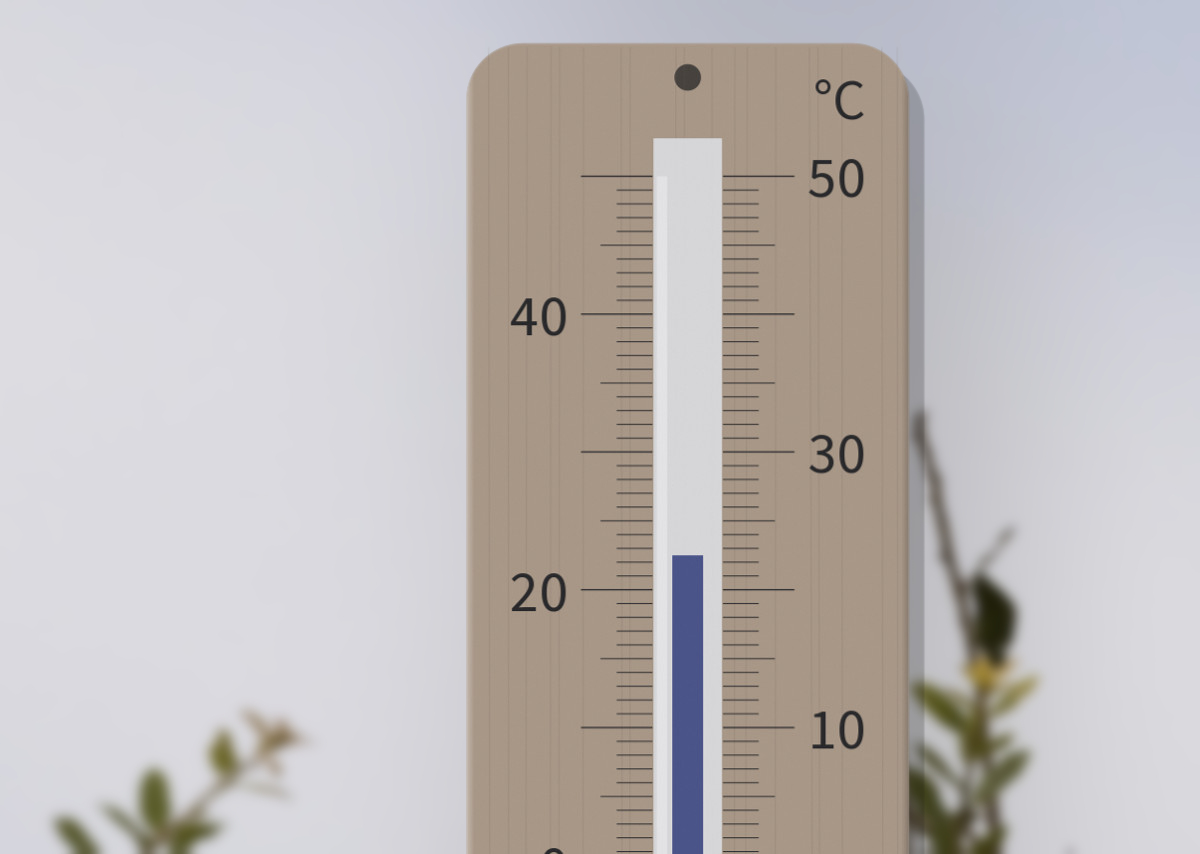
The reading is 22.5 °C
